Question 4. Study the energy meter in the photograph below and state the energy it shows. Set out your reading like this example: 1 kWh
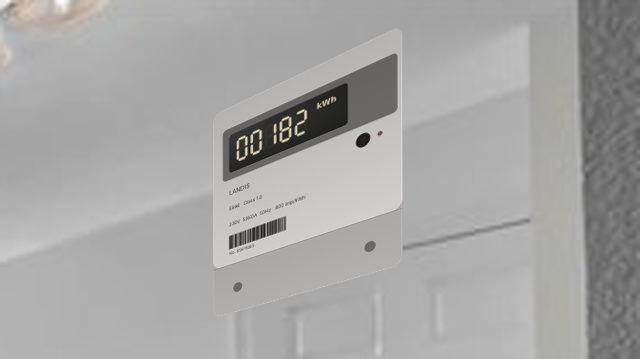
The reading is 182 kWh
